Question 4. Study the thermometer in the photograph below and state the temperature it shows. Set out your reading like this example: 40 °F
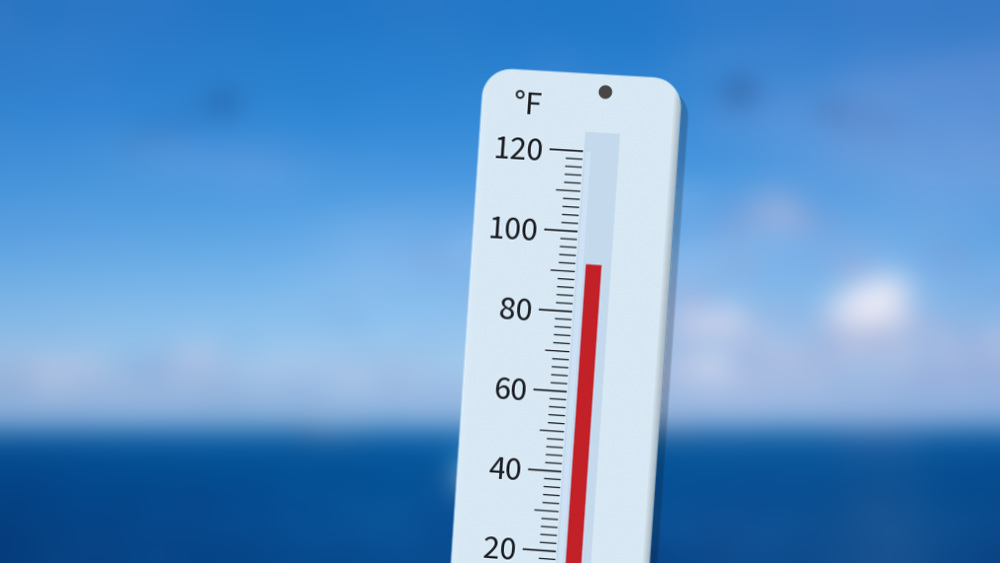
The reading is 92 °F
